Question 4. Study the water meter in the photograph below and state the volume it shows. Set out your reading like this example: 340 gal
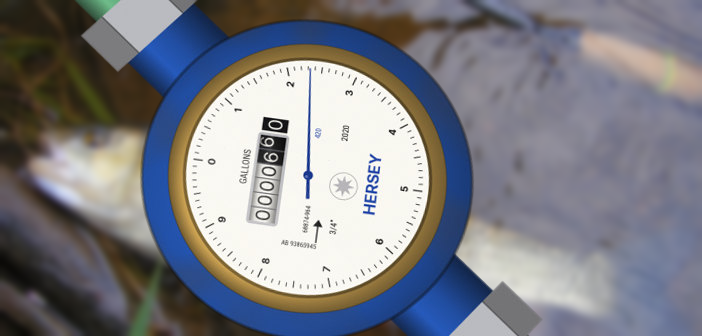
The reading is 662.3 gal
